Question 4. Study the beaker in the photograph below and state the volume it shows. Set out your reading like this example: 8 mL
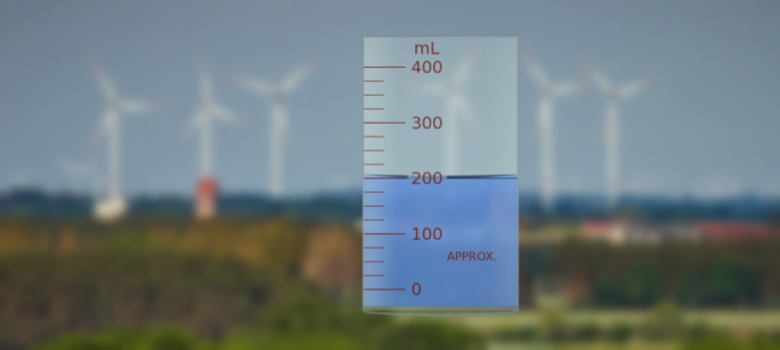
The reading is 200 mL
